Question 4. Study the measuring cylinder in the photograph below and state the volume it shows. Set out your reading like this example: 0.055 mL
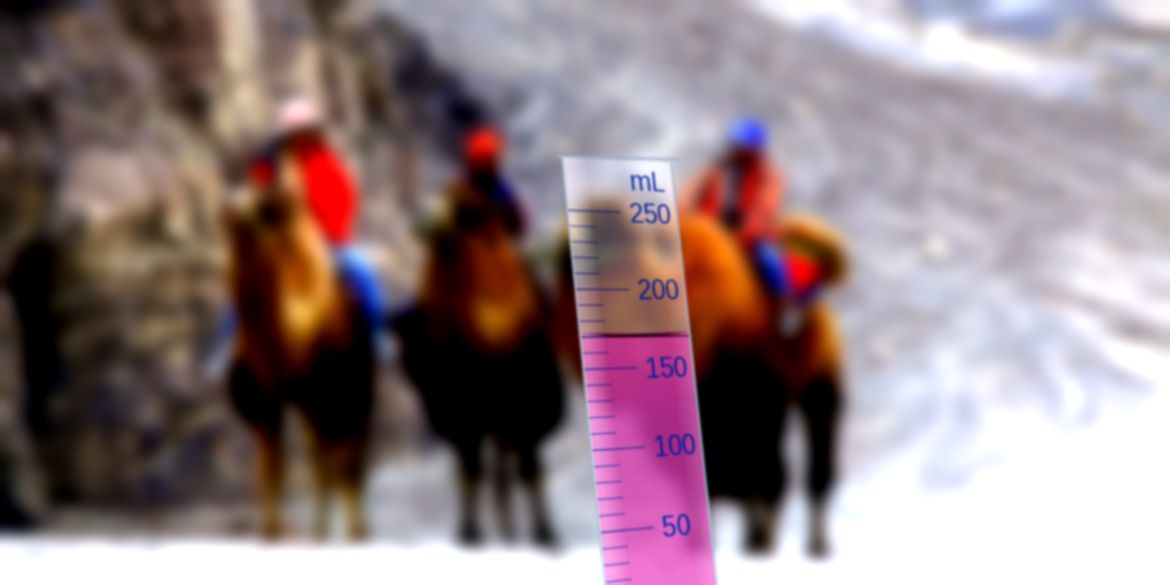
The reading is 170 mL
